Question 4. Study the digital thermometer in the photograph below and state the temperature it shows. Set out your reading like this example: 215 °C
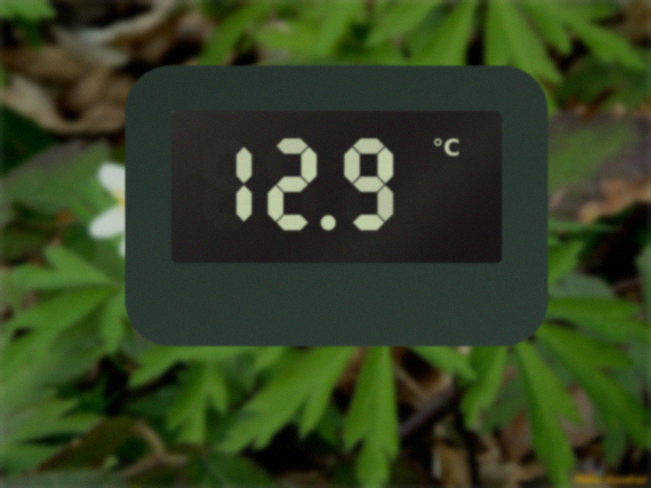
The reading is 12.9 °C
